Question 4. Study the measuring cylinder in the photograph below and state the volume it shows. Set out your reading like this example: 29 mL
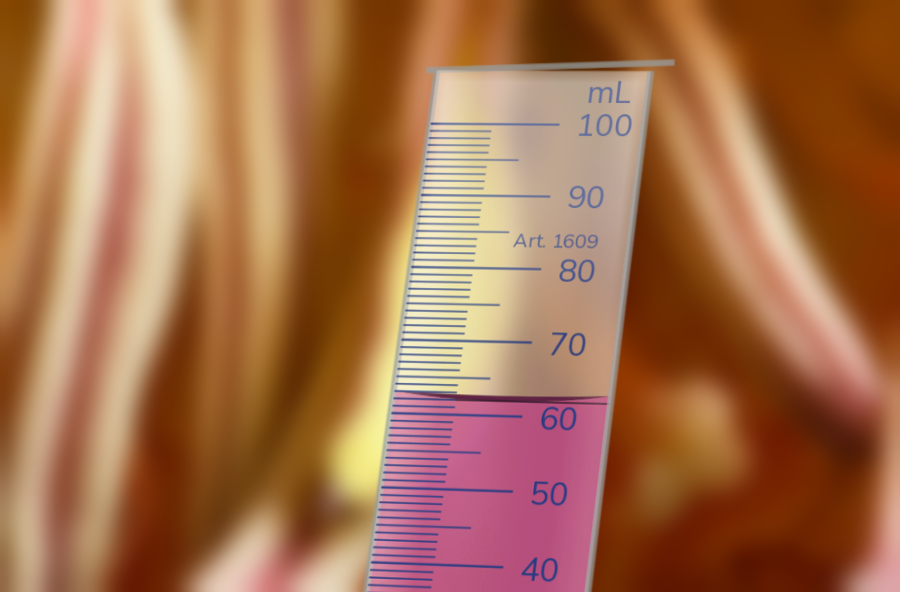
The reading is 62 mL
